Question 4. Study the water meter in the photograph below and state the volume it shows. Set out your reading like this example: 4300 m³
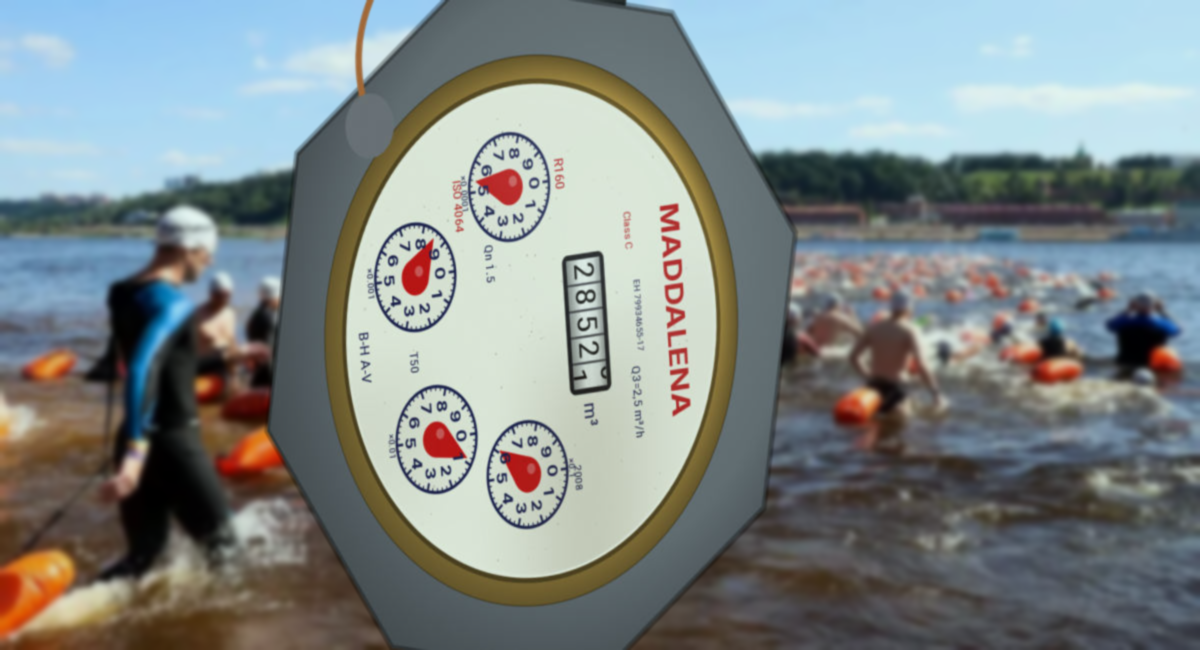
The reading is 28520.6085 m³
